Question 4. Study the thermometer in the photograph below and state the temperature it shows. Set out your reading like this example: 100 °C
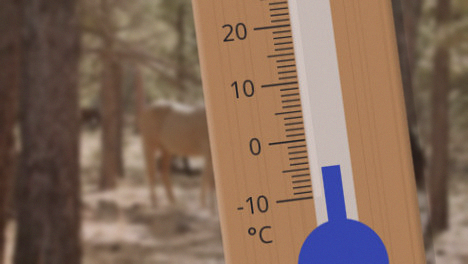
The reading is -5 °C
